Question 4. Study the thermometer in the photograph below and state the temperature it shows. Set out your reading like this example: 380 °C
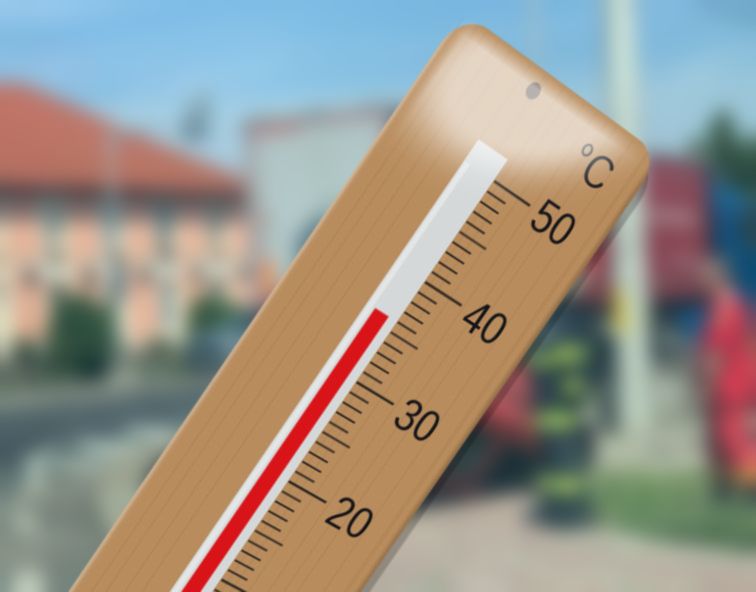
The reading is 36 °C
